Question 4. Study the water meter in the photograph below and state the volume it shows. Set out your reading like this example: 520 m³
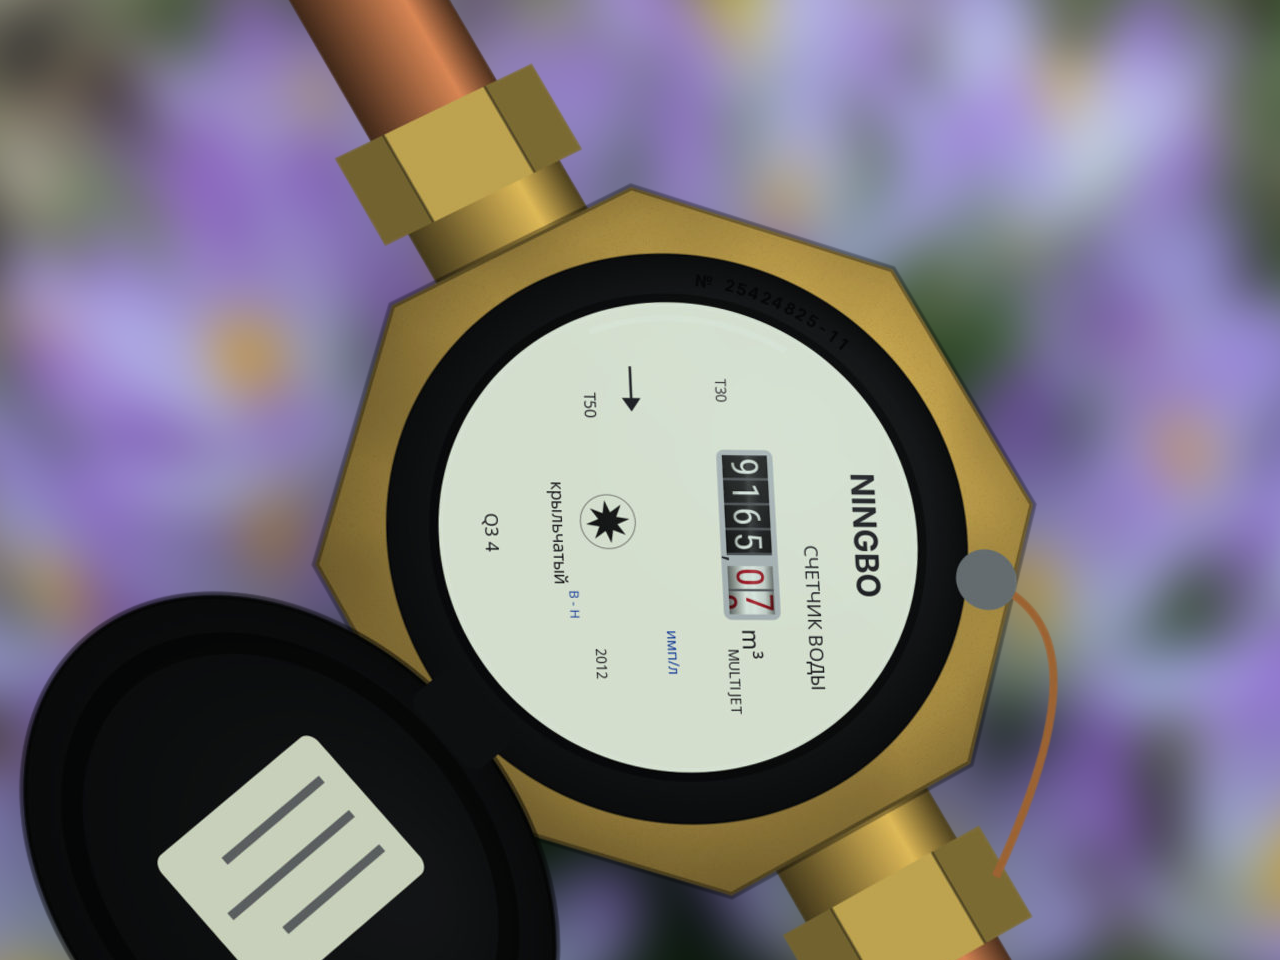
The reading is 9165.07 m³
